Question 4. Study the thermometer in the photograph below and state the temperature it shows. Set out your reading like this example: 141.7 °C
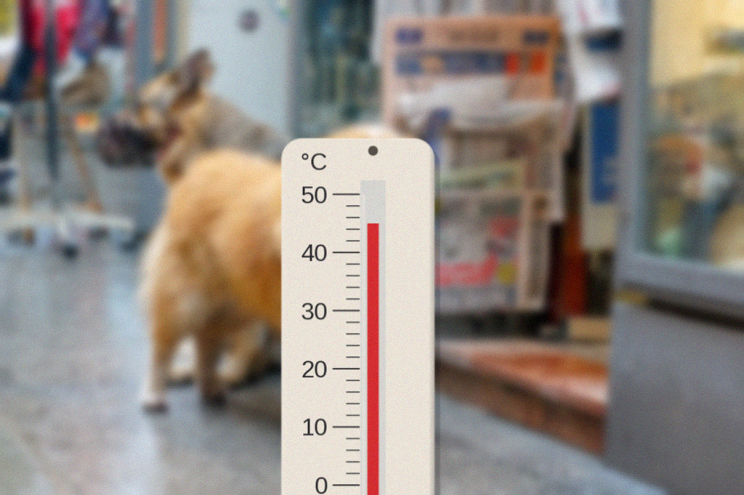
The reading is 45 °C
